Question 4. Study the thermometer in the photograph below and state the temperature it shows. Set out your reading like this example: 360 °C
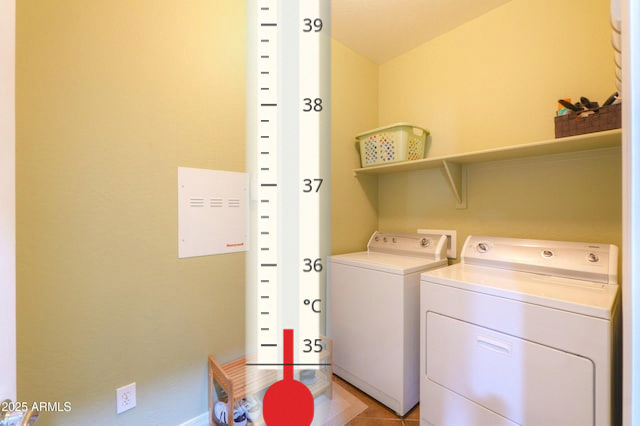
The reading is 35.2 °C
